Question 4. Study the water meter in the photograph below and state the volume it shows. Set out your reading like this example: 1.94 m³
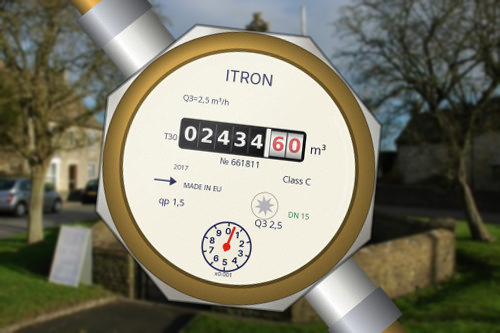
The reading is 2434.600 m³
